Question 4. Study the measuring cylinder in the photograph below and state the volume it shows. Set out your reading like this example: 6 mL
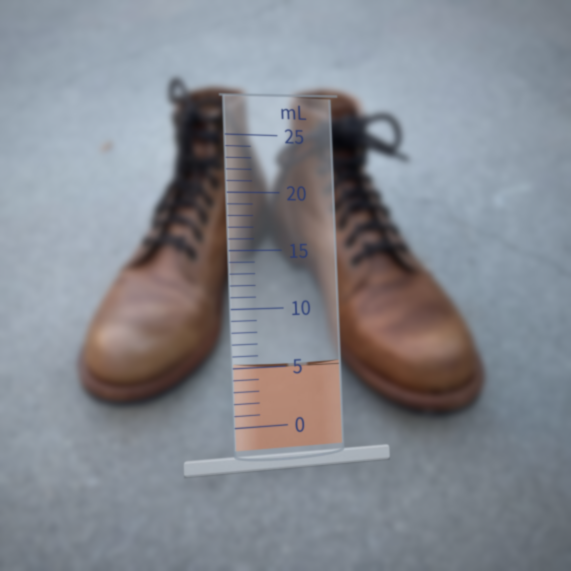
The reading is 5 mL
